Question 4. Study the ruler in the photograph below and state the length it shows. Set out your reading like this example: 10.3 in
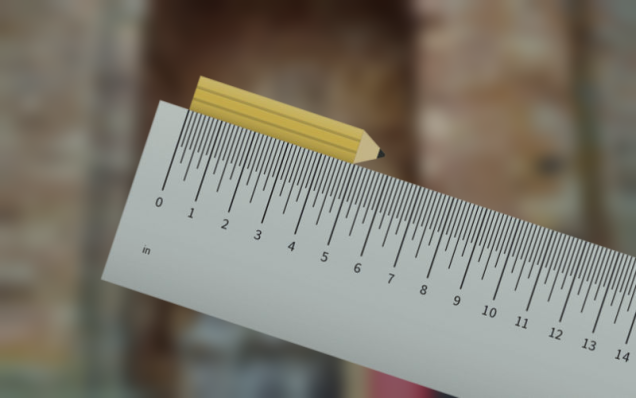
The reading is 5.75 in
